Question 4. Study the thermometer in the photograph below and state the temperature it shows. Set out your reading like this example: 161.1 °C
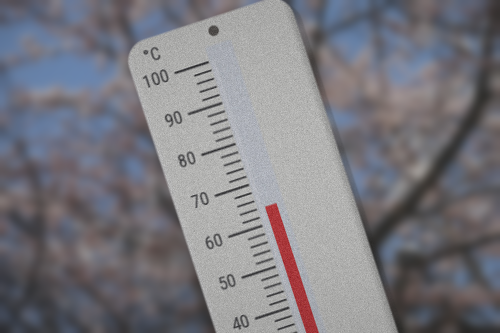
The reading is 64 °C
